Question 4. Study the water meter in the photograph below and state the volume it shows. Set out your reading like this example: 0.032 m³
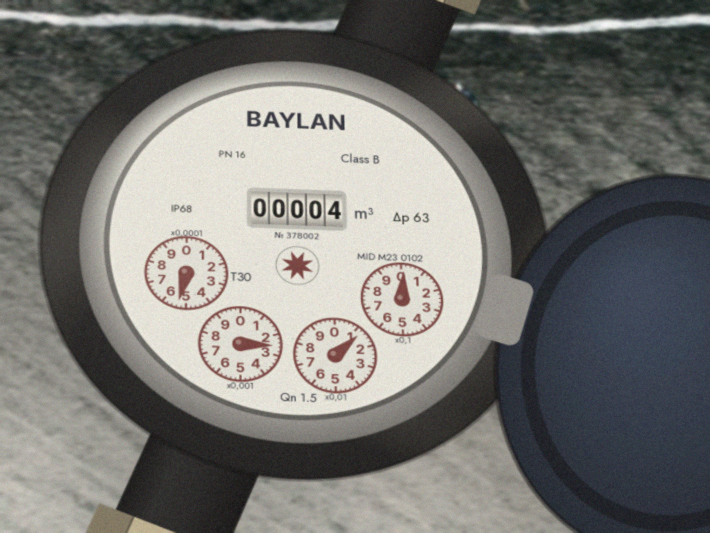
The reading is 4.0125 m³
